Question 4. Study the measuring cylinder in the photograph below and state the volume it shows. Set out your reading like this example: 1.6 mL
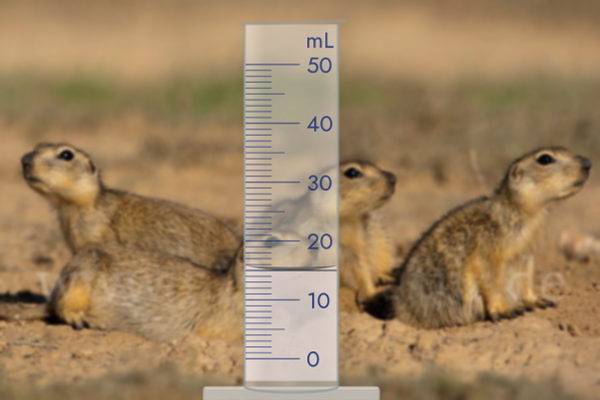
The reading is 15 mL
